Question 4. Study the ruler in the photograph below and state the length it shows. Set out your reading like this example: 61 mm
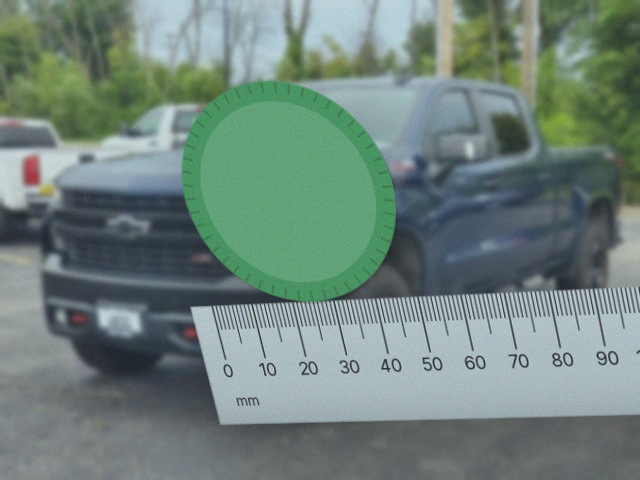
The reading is 50 mm
